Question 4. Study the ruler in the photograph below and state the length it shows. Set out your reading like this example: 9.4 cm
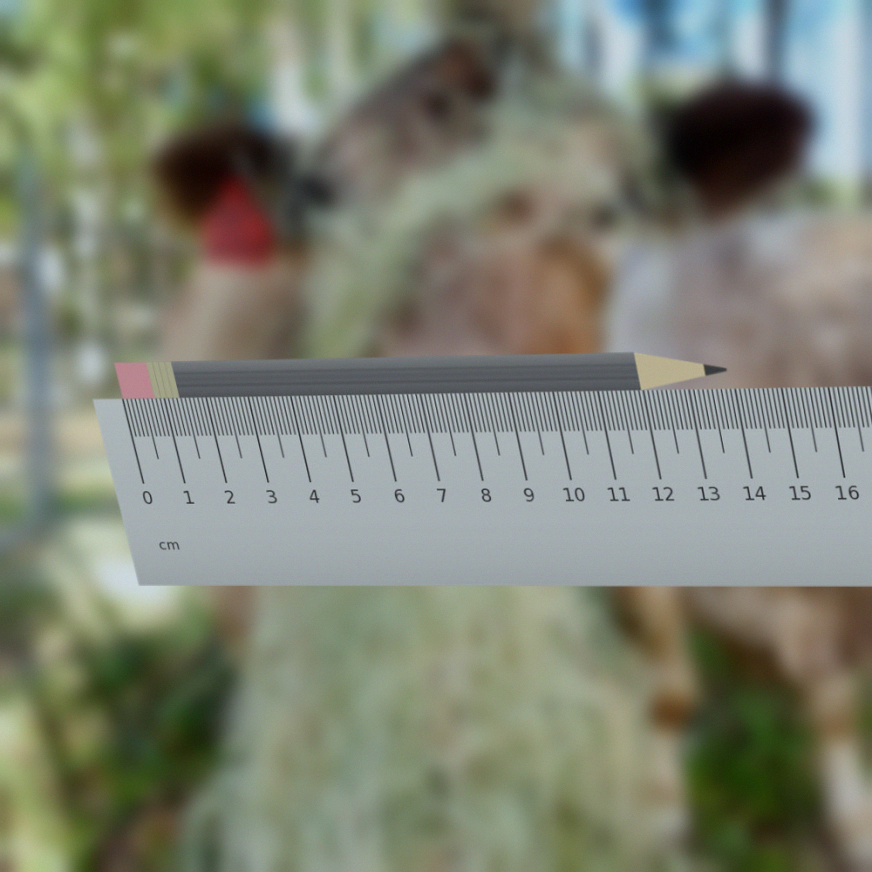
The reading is 13.9 cm
